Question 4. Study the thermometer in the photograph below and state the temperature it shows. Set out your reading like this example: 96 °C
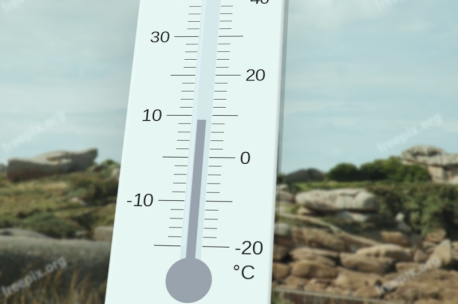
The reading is 9 °C
